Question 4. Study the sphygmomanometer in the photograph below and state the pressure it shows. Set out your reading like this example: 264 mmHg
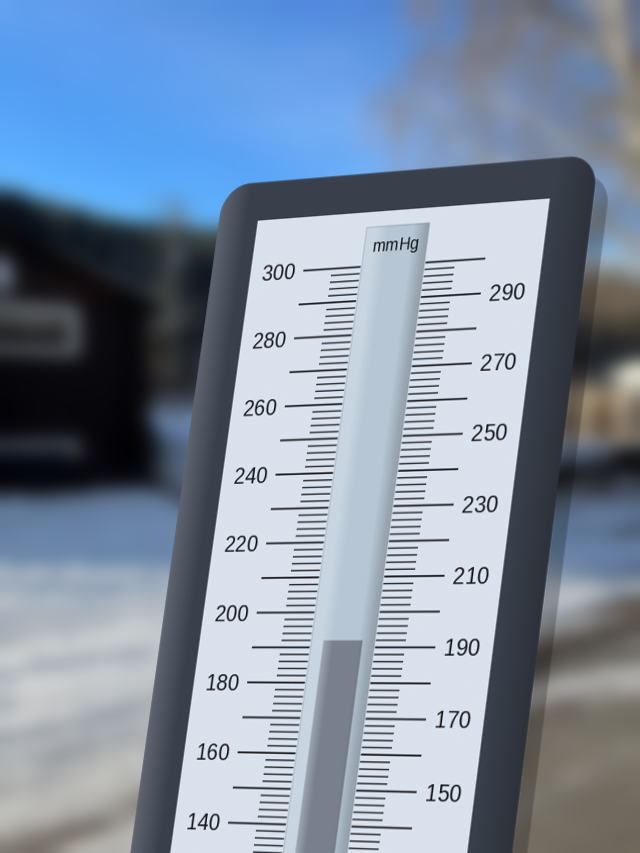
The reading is 192 mmHg
